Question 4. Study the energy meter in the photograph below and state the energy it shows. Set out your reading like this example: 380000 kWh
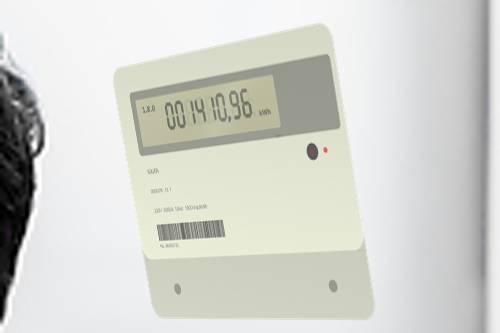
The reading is 1410.96 kWh
